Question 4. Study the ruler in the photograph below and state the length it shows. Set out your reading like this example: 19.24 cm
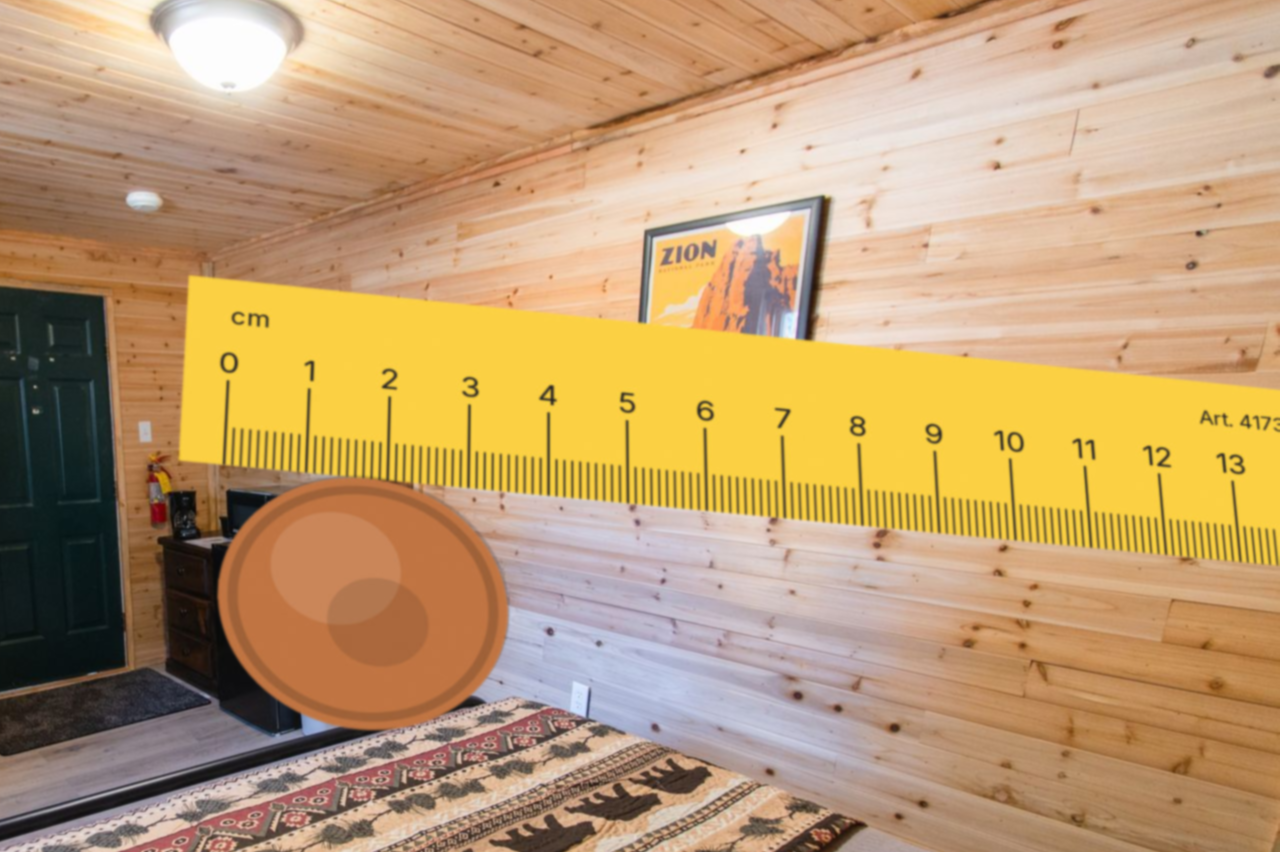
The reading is 3.5 cm
